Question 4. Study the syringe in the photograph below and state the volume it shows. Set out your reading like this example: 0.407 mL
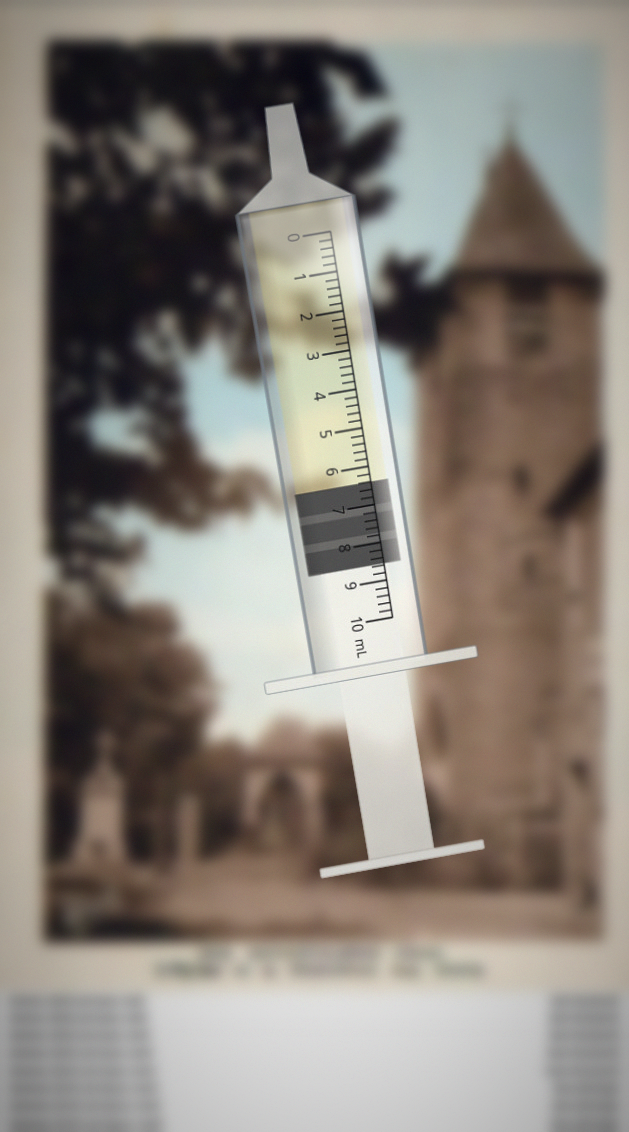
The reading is 6.4 mL
